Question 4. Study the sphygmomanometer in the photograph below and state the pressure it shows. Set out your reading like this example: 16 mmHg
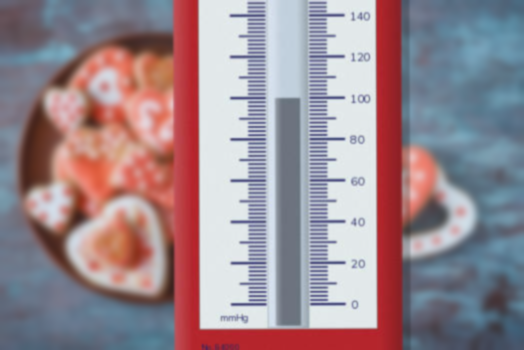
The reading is 100 mmHg
